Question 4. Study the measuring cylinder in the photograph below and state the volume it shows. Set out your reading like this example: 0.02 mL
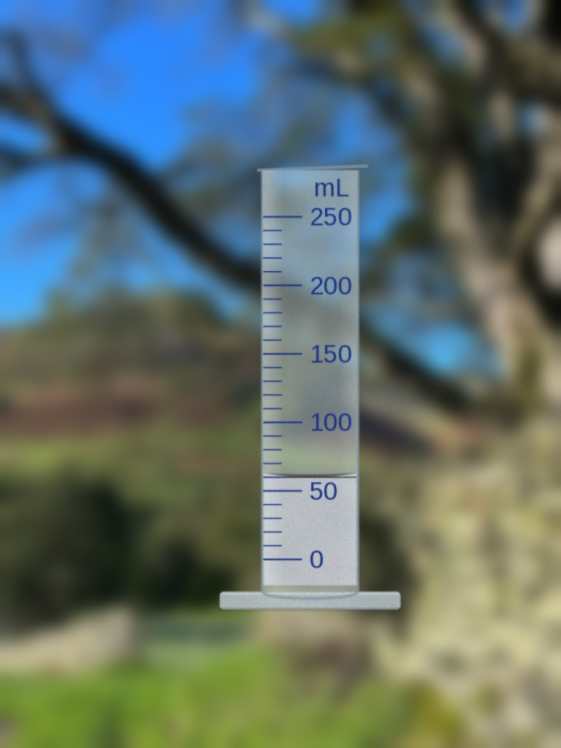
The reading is 60 mL
